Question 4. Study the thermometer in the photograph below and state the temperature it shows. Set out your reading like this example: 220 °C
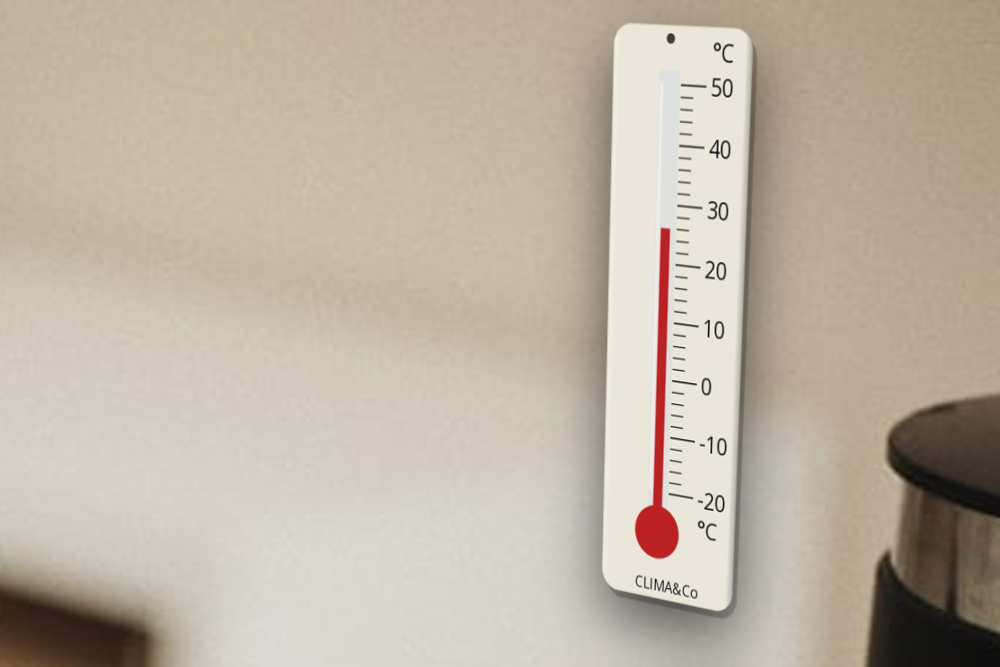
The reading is 26 °C
